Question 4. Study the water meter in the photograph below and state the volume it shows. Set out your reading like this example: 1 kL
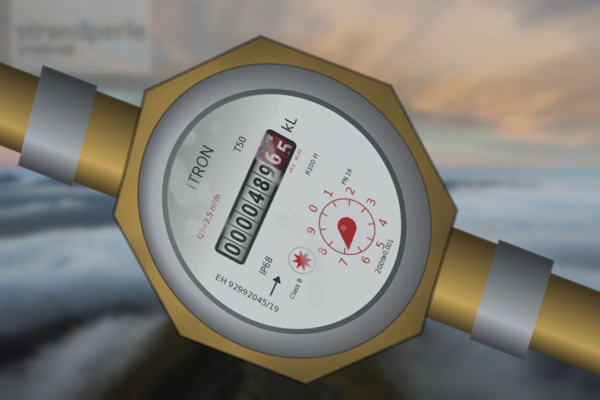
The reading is 489.646 kL
